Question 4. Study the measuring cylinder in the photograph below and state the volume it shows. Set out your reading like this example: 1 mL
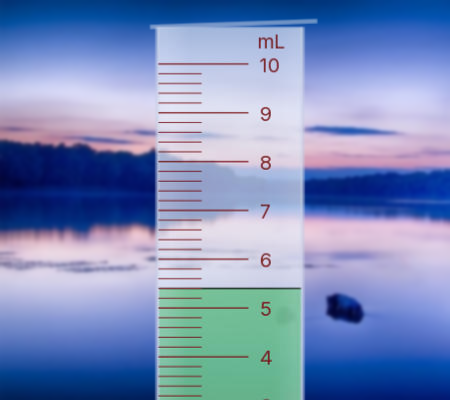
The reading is 5.4 mL
